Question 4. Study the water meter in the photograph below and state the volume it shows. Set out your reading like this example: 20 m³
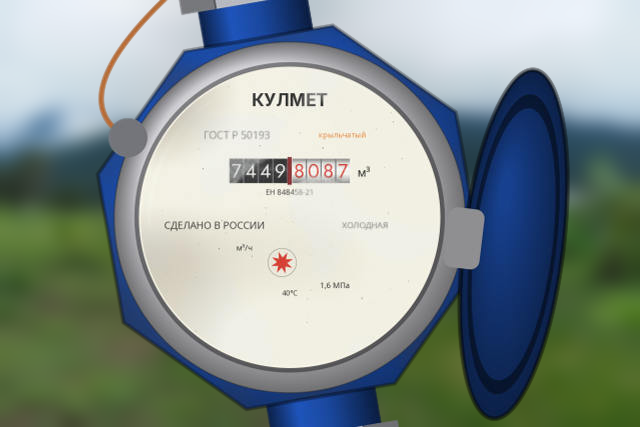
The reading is 7449.8087 m³
